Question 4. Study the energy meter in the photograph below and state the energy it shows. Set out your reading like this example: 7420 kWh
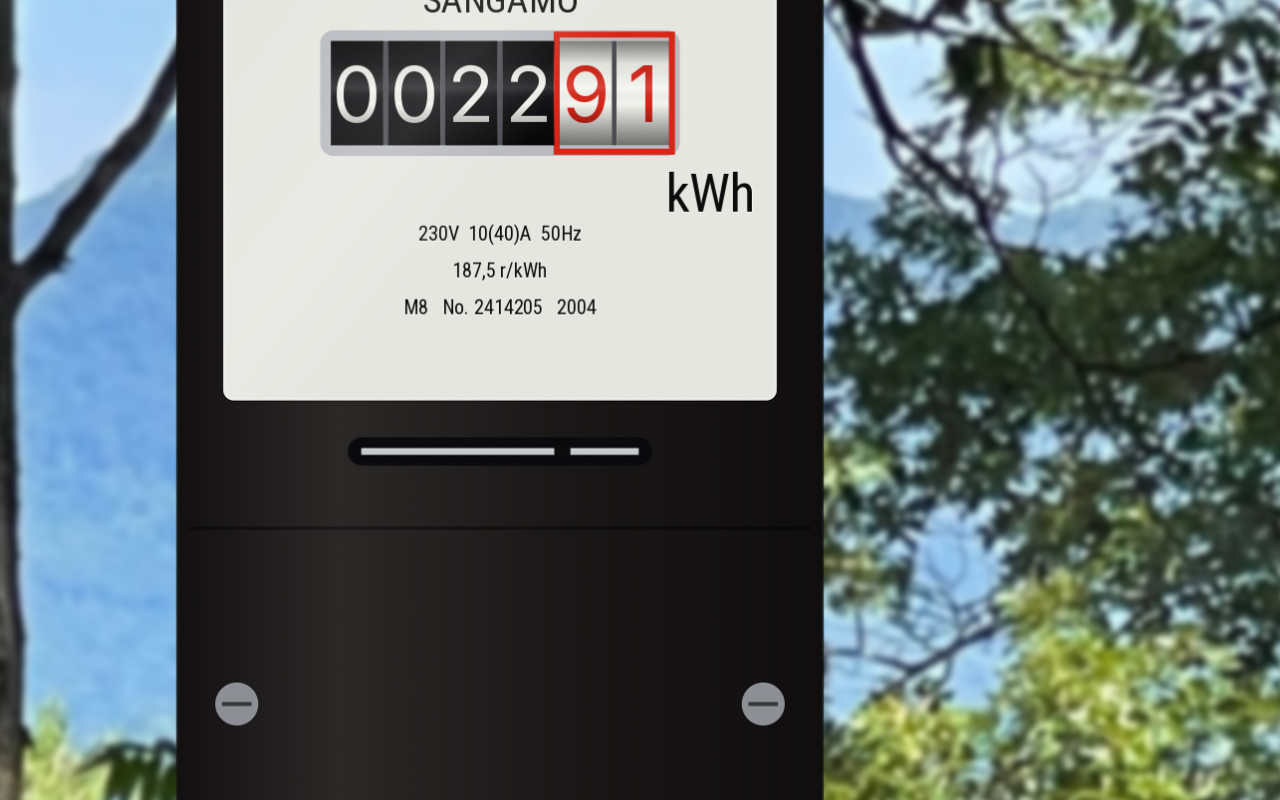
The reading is 22.91 kWh
